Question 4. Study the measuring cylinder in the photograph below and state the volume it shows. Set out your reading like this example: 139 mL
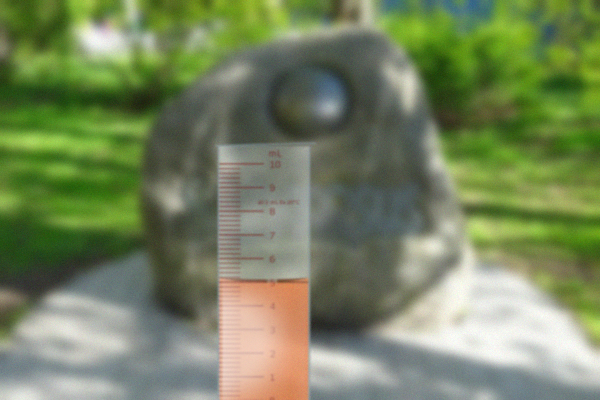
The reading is 5 mL
